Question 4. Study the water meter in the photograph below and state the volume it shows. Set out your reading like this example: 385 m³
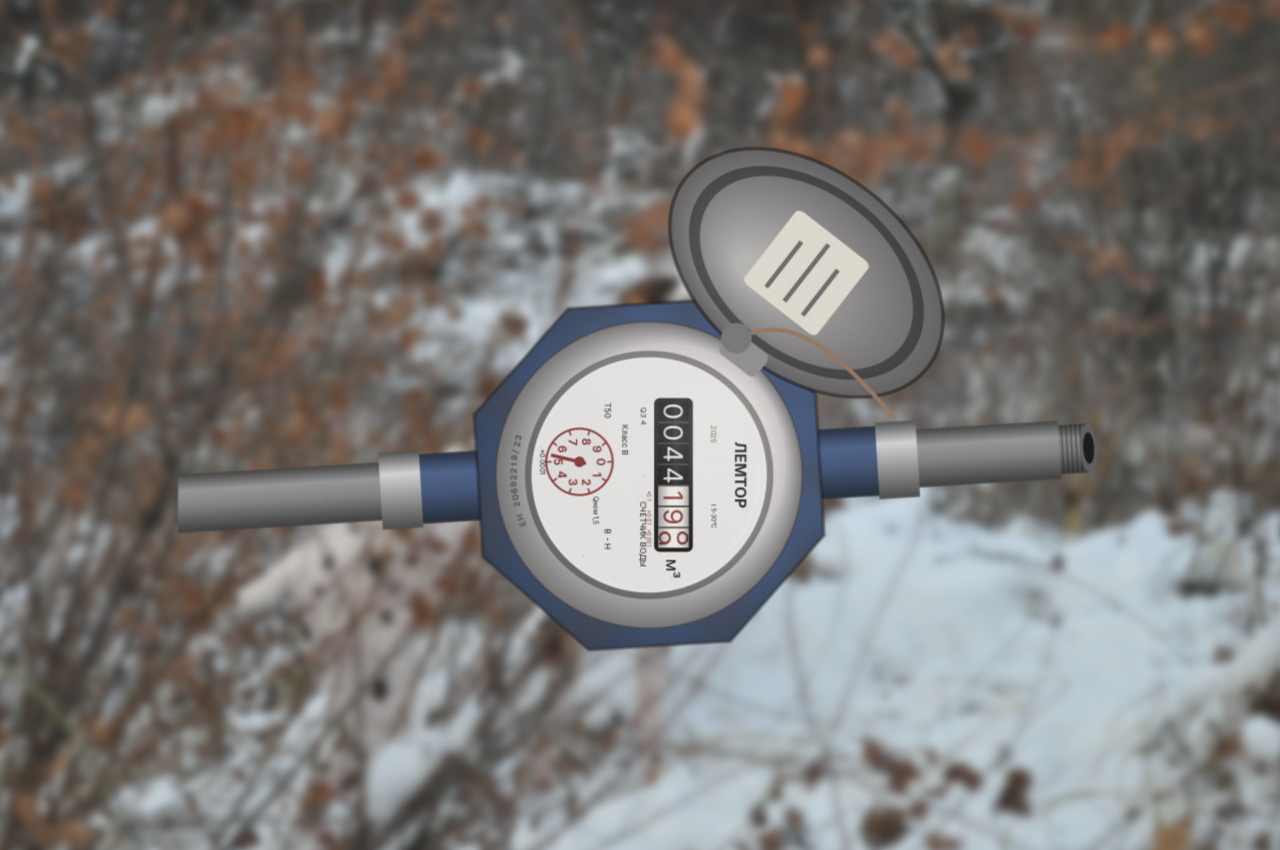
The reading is 44.1985 m³
